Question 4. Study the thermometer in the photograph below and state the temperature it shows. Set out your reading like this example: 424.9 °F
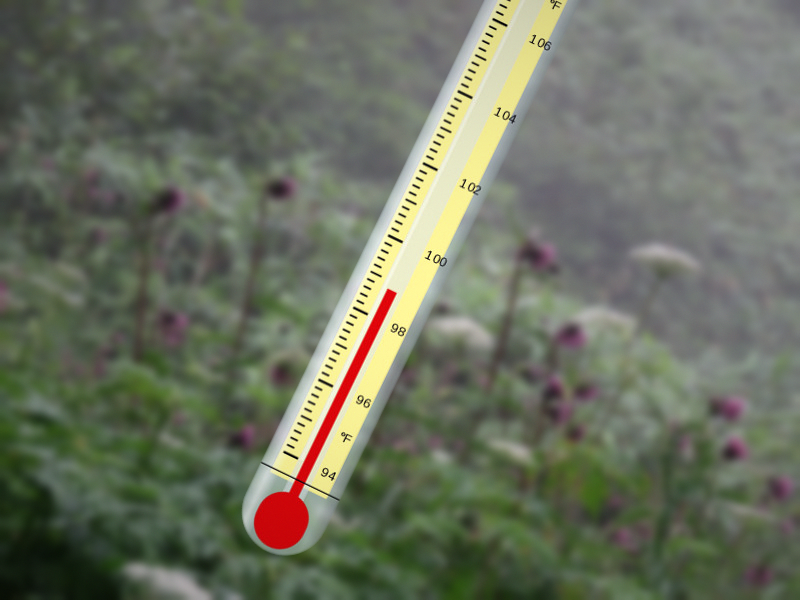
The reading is 98.8 °F
